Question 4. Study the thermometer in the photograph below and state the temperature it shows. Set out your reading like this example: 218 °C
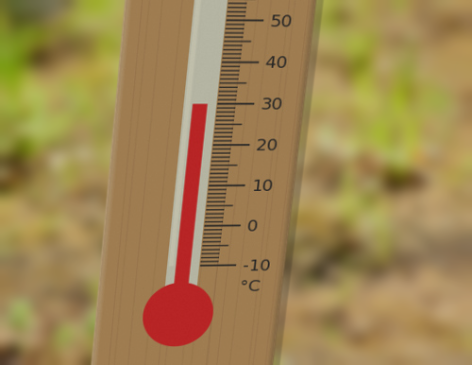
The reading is 30 °C
